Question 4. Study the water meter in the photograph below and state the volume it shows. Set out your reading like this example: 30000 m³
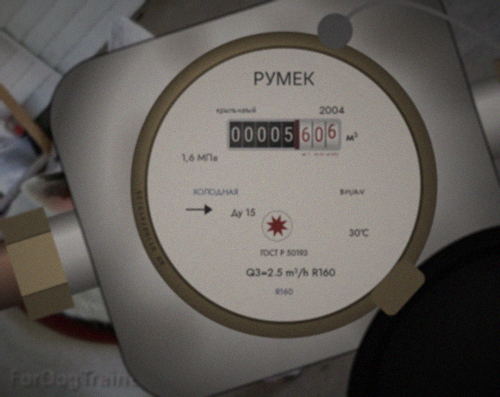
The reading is 5.606 m³
